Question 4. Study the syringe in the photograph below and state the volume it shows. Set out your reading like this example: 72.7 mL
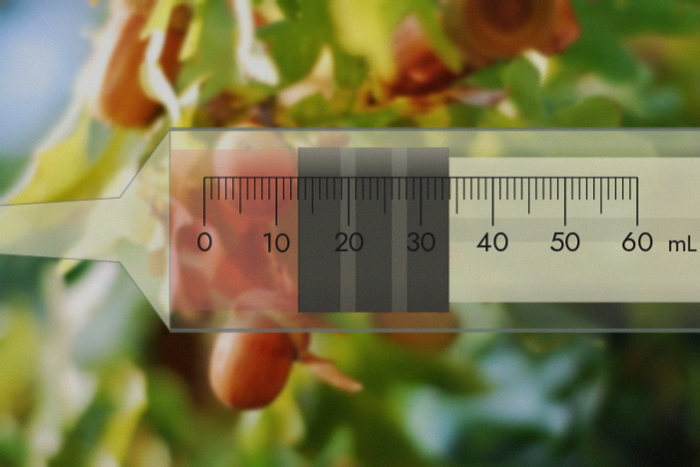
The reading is 13 mL
